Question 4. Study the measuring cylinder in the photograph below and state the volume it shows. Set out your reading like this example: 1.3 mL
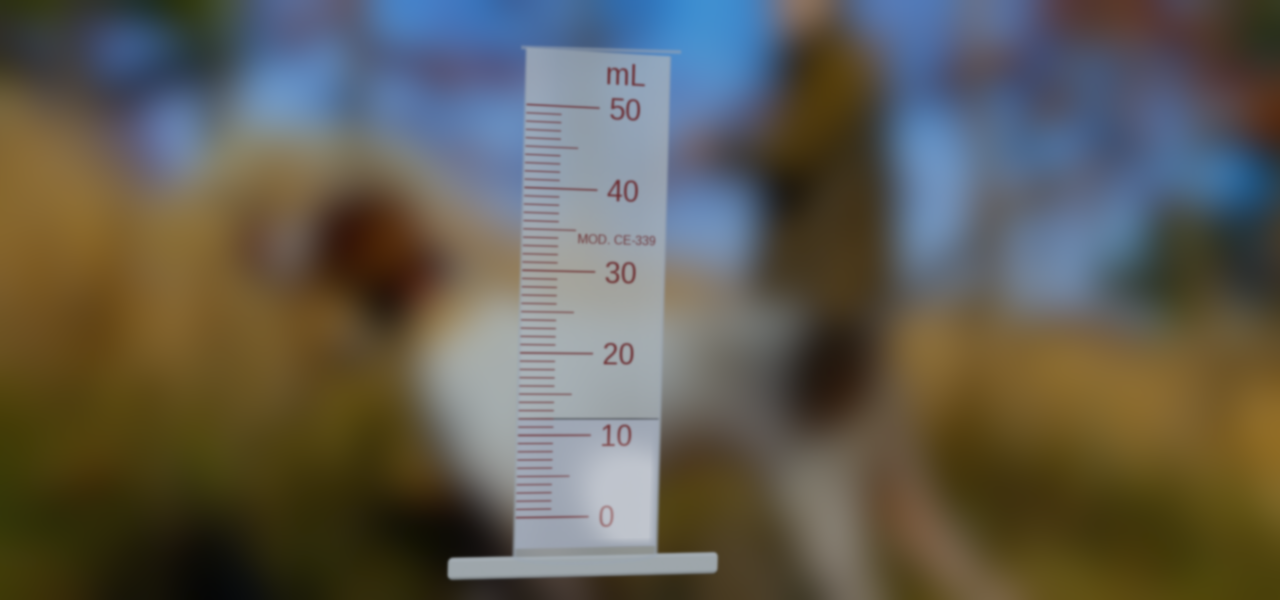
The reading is 12 mL
